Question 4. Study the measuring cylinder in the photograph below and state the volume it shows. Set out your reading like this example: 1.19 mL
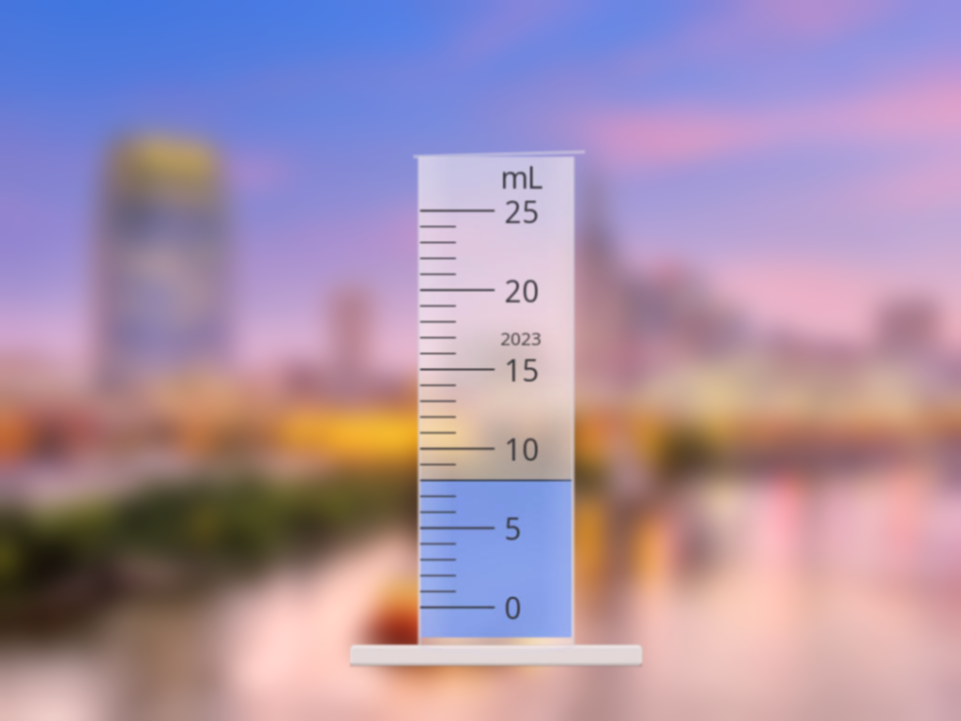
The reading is 8 mL
